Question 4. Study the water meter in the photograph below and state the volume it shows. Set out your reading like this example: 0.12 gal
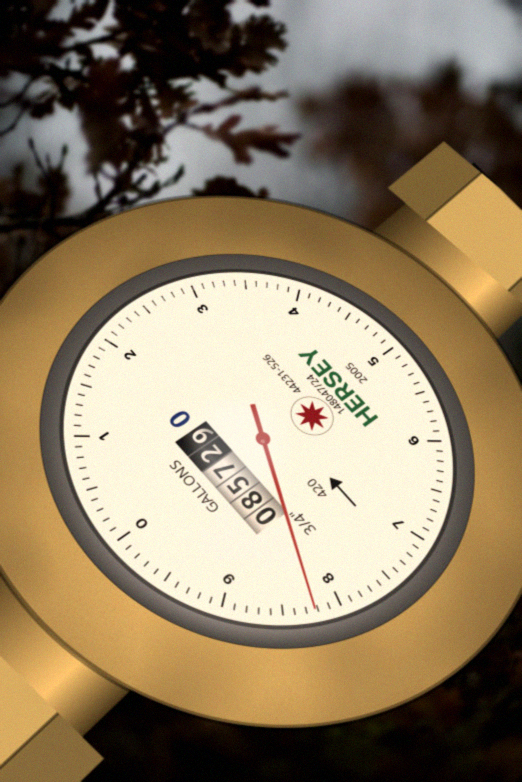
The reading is 857288.2 gal
